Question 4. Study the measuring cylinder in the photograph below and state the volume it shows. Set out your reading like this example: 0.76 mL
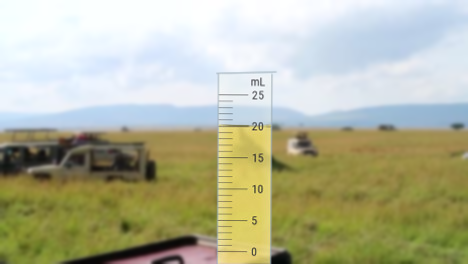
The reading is 20 mL
